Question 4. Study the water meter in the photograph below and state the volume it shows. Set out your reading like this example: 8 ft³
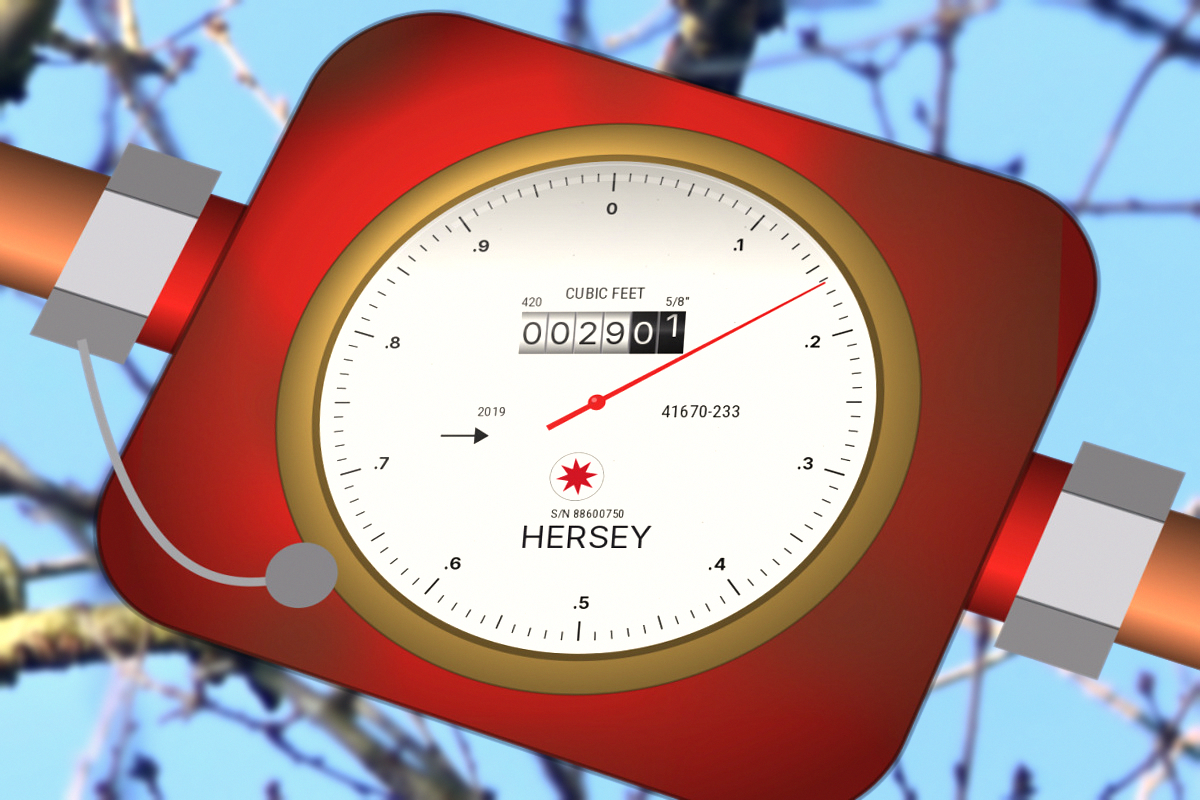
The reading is 2901.16 ft³
